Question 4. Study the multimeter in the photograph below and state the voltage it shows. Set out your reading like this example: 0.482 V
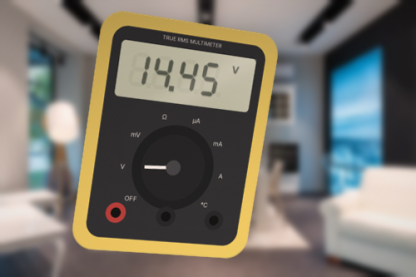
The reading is 14.45 V
